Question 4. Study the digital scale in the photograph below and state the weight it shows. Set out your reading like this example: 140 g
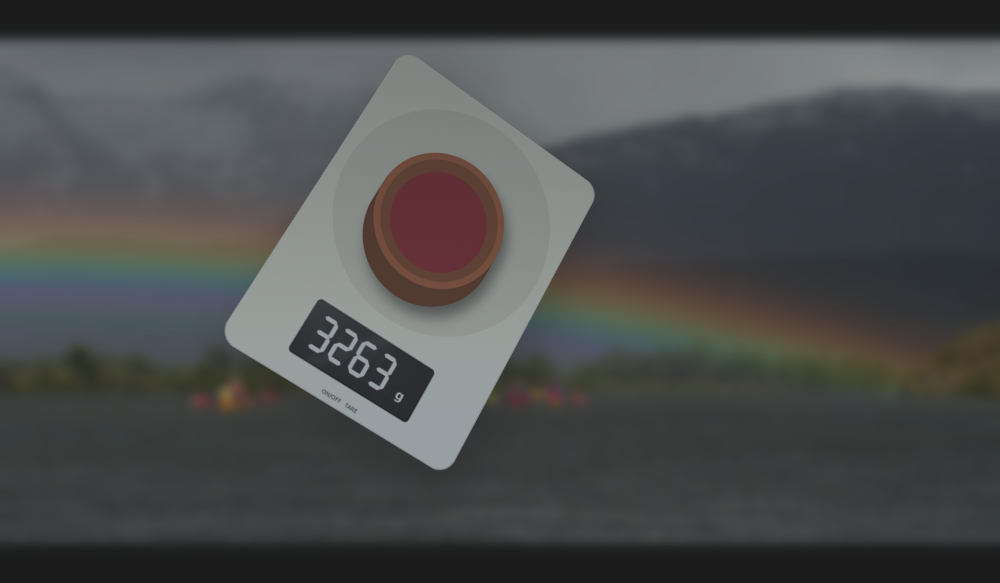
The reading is 3263 g
